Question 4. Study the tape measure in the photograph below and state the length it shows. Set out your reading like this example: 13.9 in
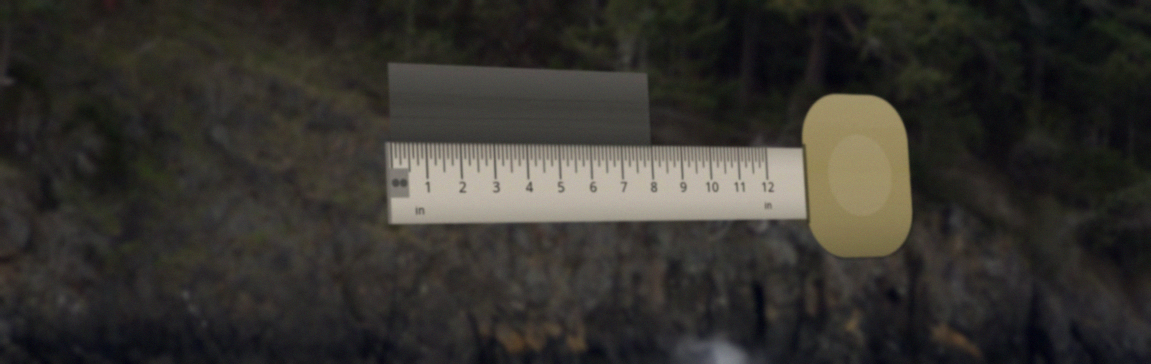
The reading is 8 in
